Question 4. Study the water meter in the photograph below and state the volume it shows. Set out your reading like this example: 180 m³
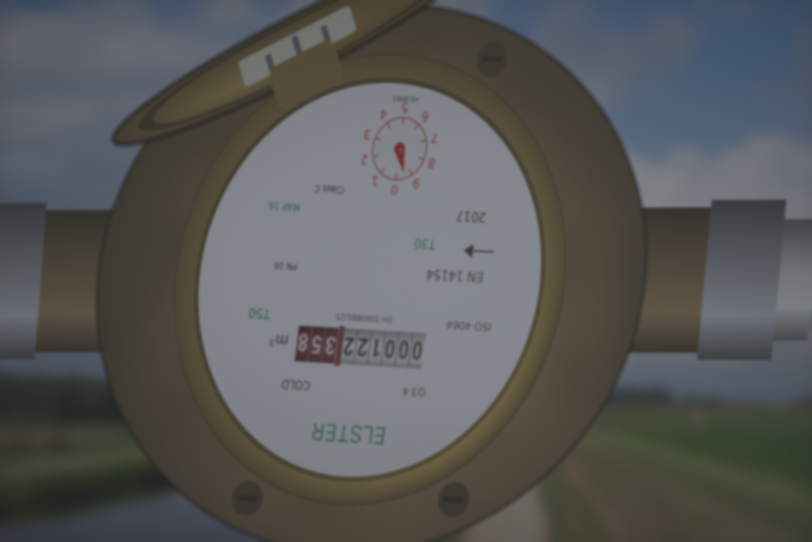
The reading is 122.3579 m³
